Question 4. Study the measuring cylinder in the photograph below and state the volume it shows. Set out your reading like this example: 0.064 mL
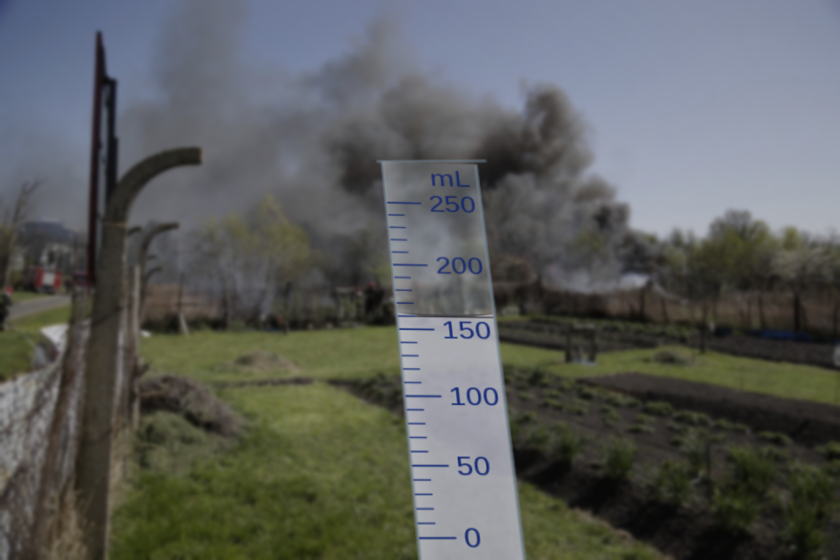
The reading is 160 mL
